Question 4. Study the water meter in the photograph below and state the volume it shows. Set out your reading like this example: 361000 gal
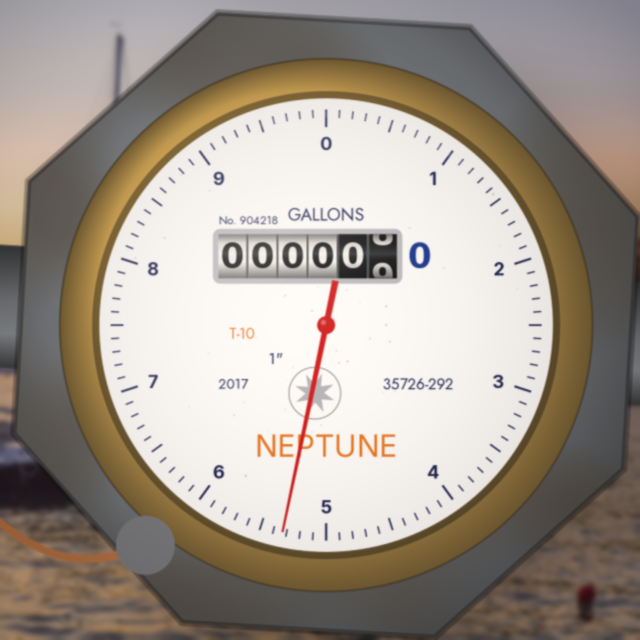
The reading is 85.3 gal
